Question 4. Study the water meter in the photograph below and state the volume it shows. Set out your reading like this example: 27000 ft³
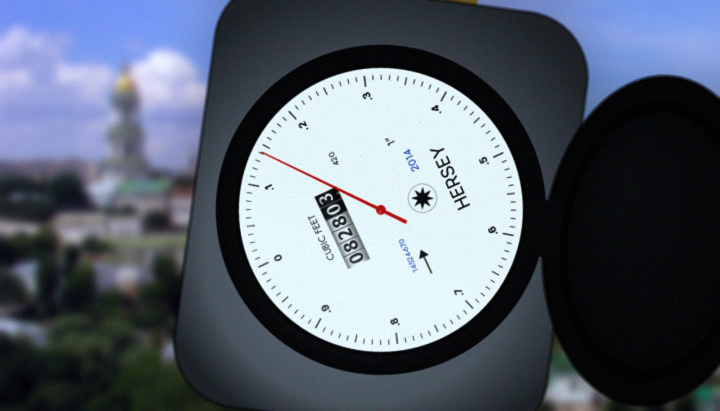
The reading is 82803.14 ft³
